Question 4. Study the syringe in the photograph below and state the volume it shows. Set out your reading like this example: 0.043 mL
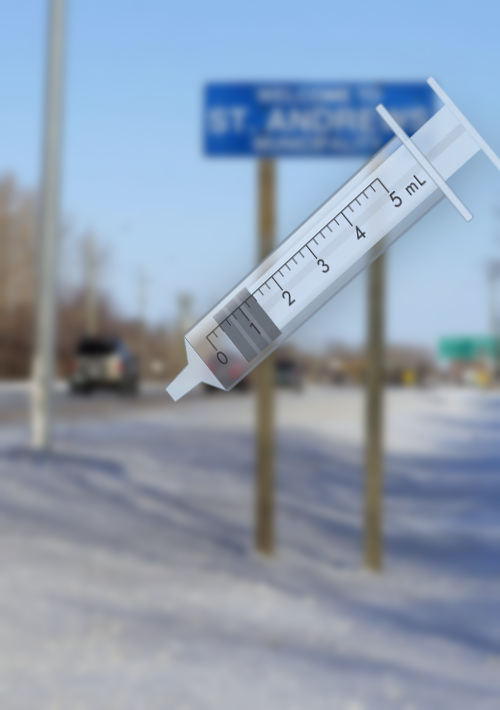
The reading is 0.4 mL
